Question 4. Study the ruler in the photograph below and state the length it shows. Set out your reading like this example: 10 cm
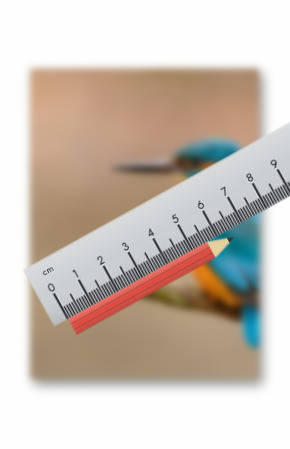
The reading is 6.5 cm
